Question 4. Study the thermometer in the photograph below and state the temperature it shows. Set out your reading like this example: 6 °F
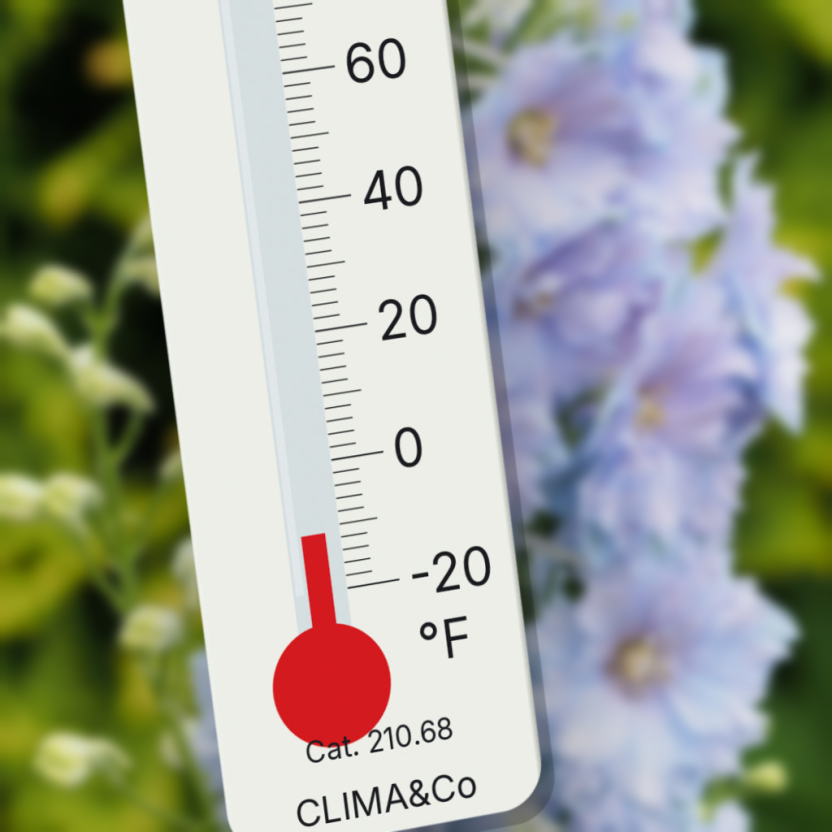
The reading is -11 °F
